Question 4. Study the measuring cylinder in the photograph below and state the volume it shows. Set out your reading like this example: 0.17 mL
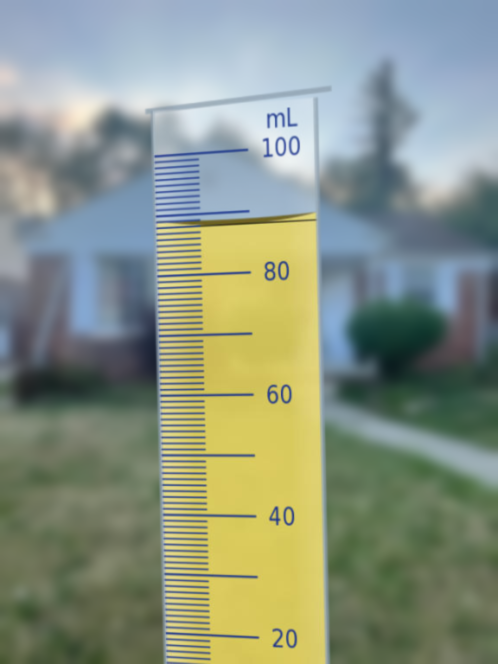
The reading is 88 mL
